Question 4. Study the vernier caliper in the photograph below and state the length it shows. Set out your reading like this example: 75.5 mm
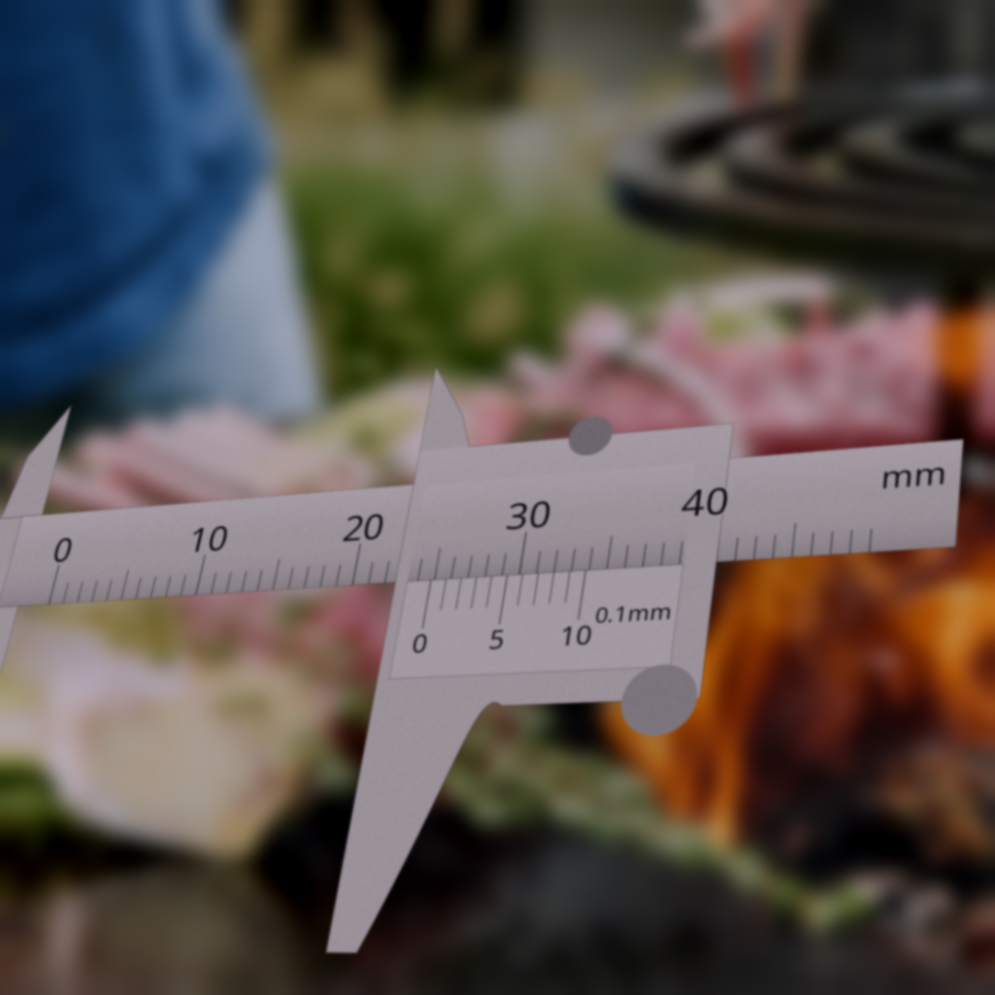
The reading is 24.8 mm
